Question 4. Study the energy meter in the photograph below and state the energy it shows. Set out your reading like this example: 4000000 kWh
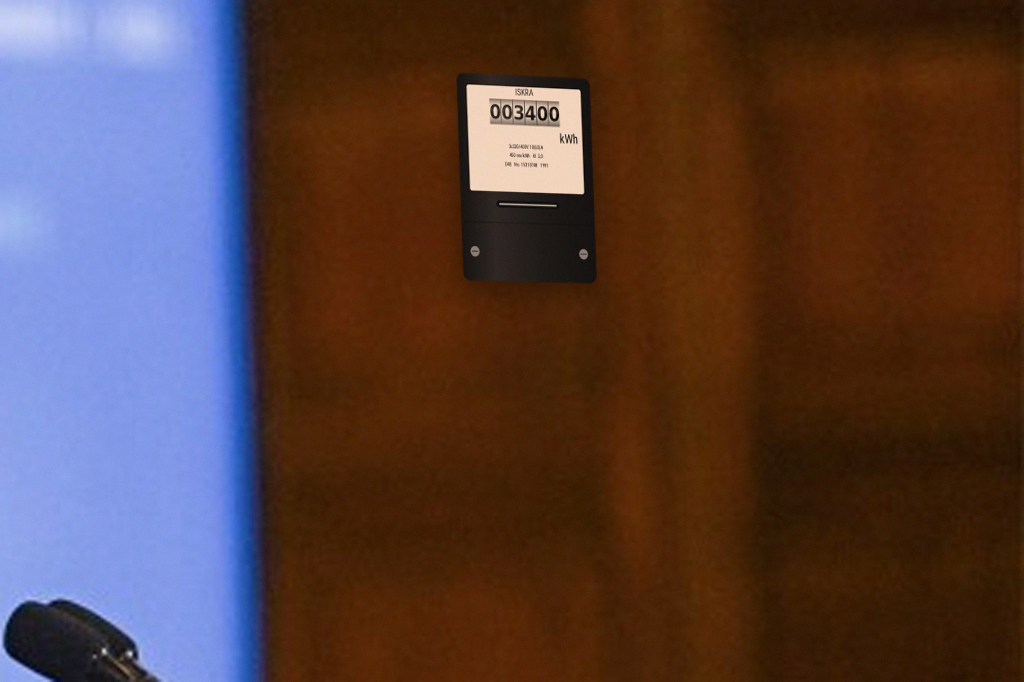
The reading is 3400 kWh
